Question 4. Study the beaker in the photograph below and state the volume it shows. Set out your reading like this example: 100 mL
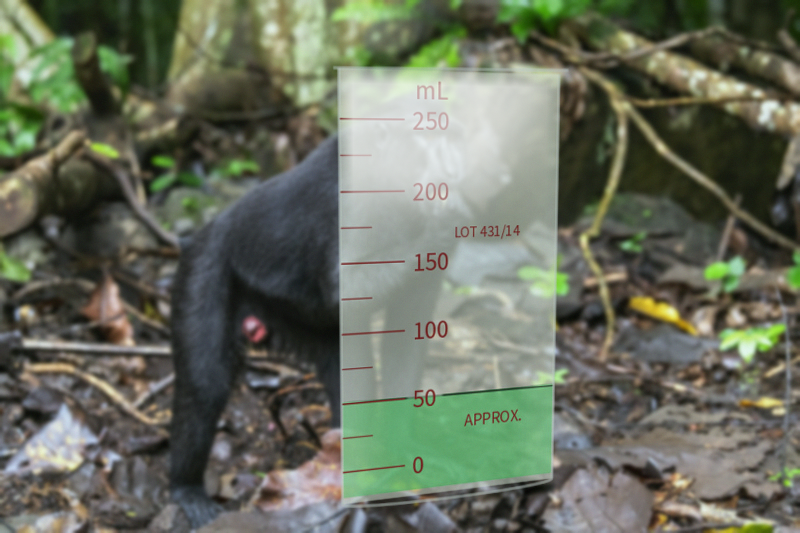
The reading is 50 mL
